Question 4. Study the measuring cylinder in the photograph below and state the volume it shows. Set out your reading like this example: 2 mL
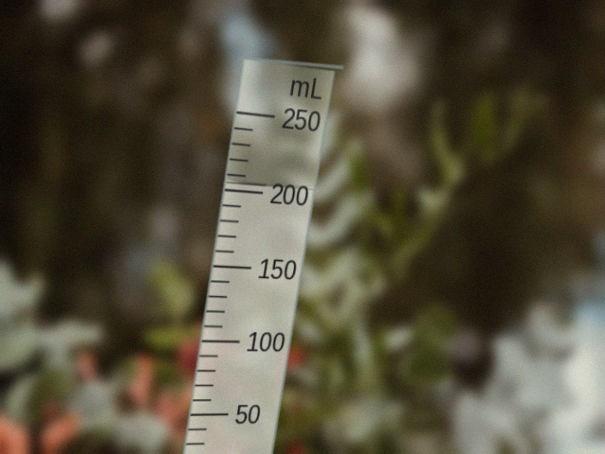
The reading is 205 mL
